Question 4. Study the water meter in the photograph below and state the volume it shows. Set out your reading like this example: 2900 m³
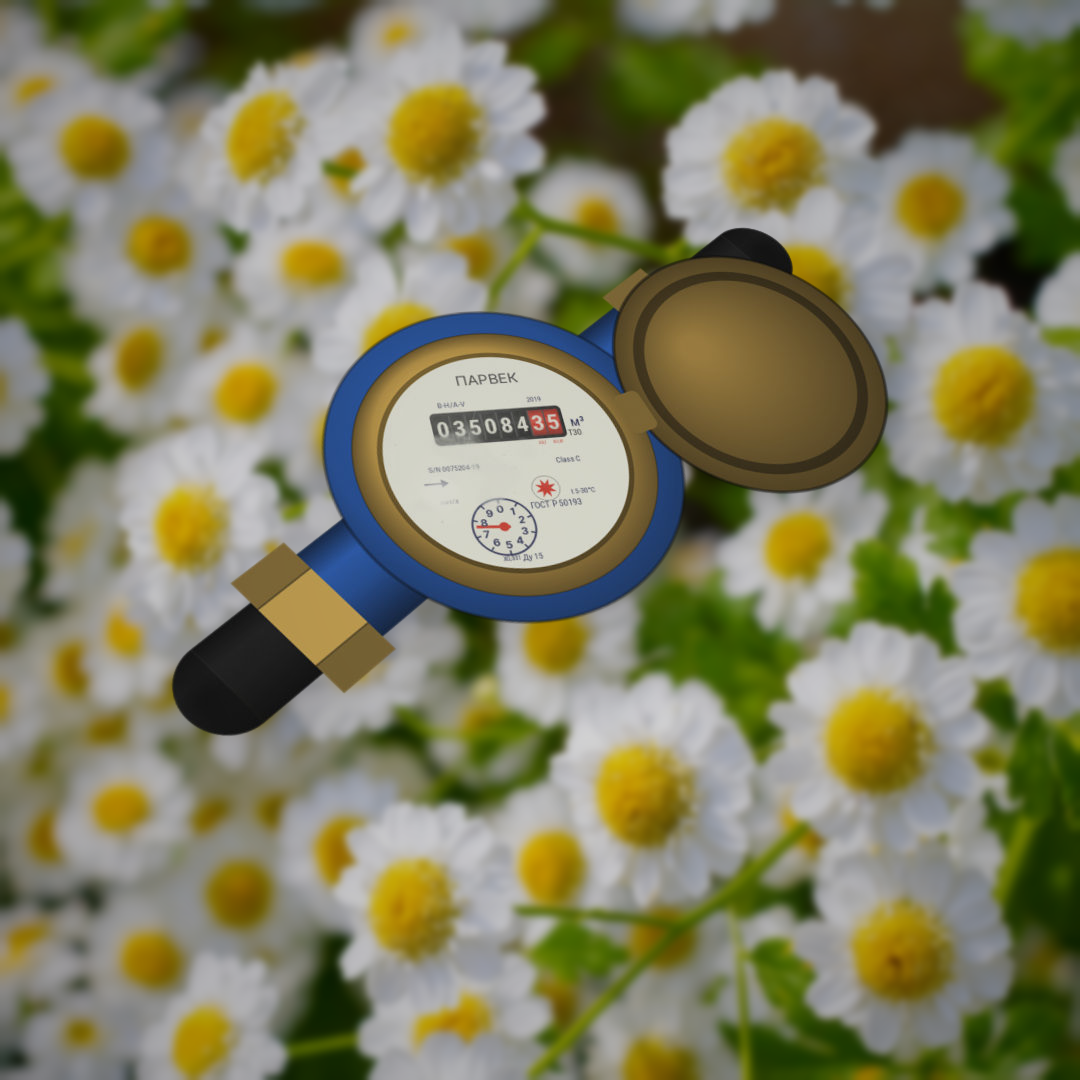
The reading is 35084.357 m³
